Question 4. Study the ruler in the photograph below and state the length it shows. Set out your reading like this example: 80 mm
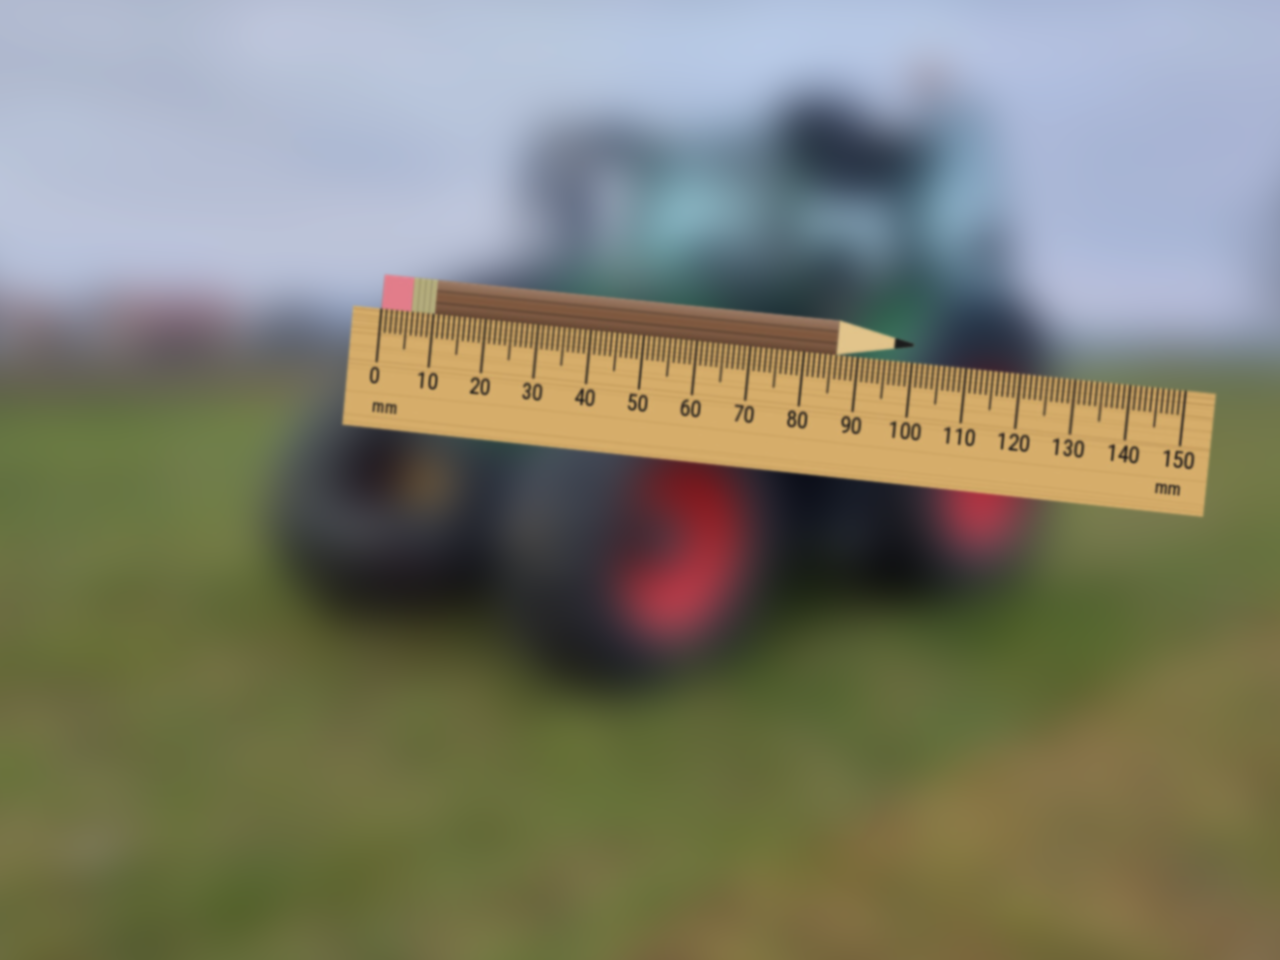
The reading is 100 mm
